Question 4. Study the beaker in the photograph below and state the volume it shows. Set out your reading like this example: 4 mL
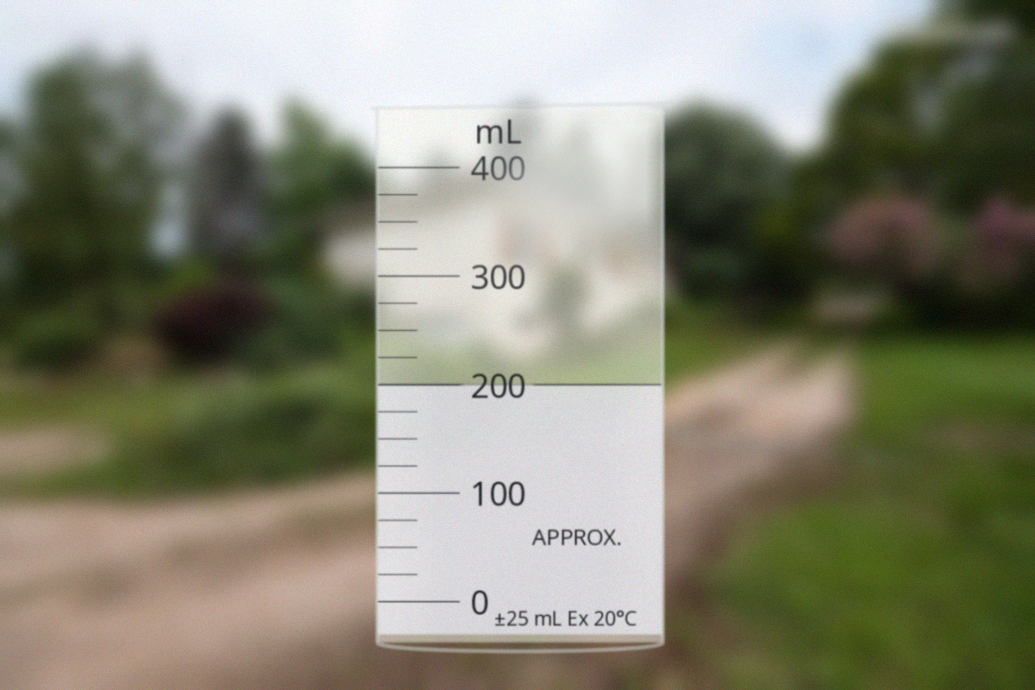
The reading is 200 mL
